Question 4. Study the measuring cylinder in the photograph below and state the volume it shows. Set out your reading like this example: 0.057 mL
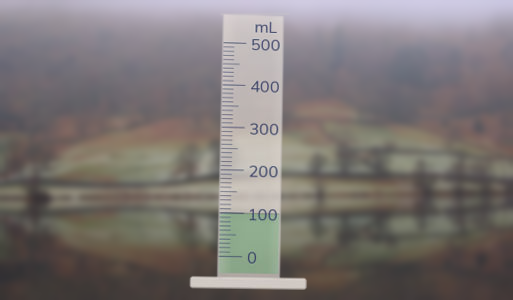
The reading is 100 mL
